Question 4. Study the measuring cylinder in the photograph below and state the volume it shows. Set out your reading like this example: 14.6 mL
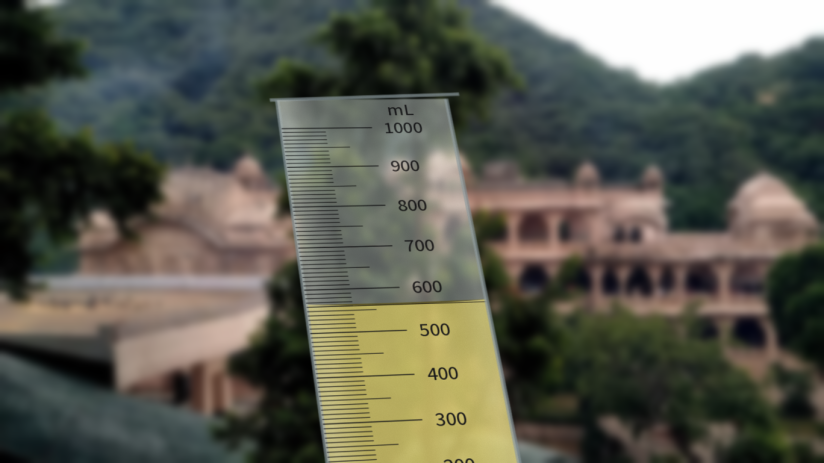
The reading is 560 mL
